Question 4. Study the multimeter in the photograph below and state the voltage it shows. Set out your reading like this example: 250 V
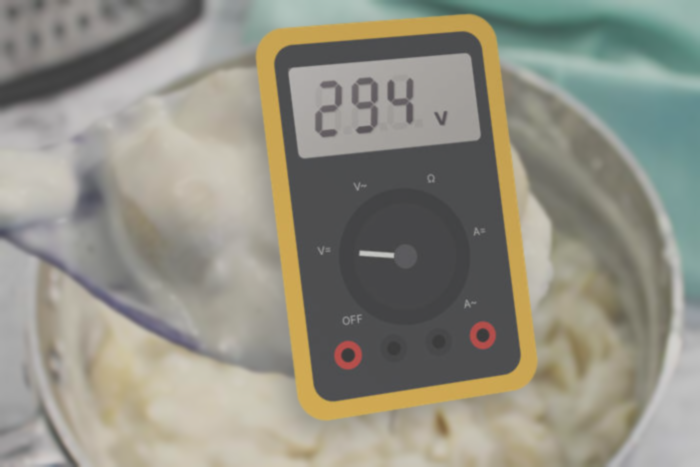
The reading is 294 V
